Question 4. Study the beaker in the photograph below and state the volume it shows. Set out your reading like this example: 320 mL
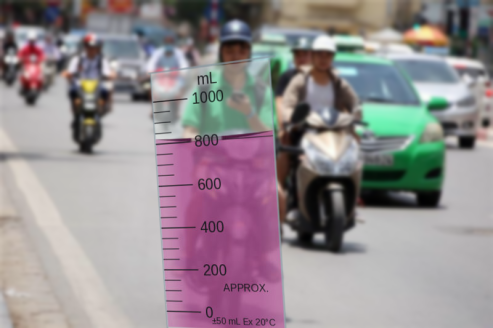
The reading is 800 mL
